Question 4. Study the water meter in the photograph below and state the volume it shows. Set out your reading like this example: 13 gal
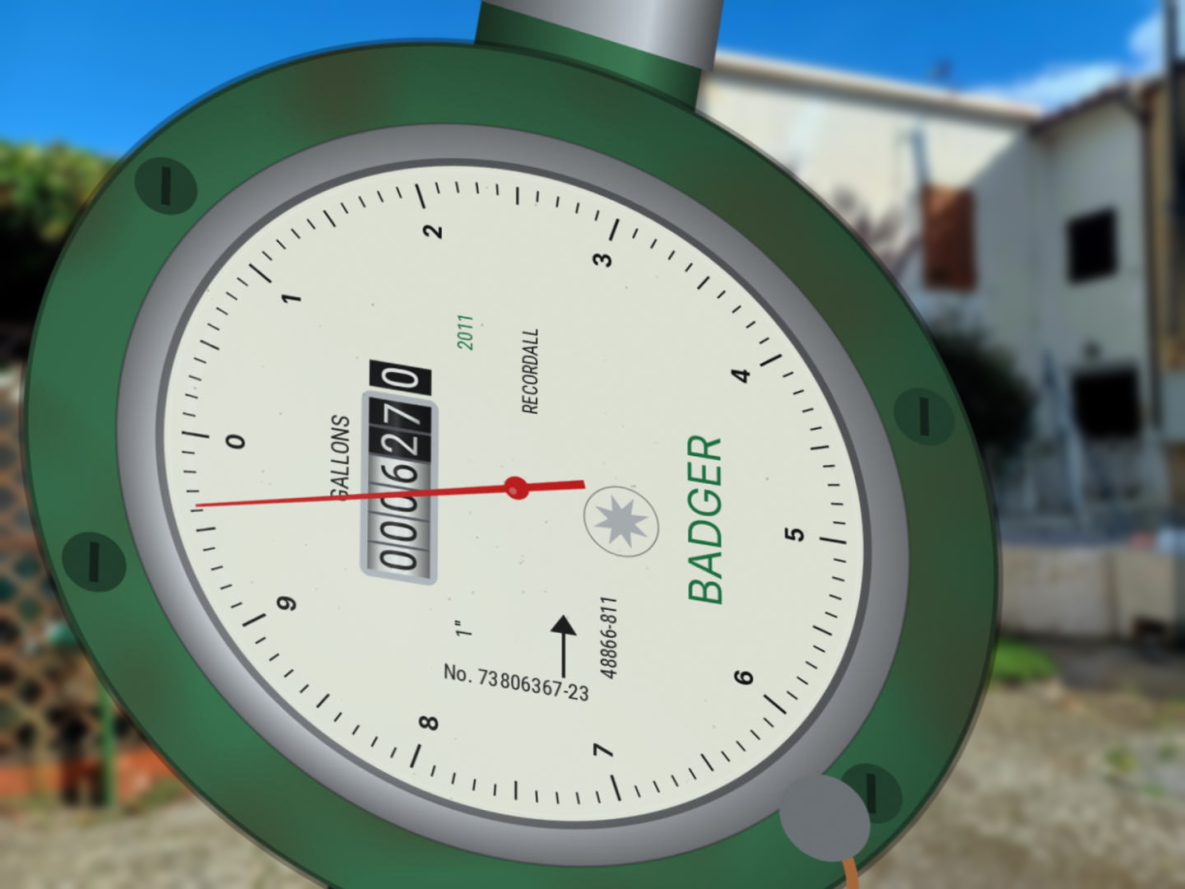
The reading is 6269.6 gal
